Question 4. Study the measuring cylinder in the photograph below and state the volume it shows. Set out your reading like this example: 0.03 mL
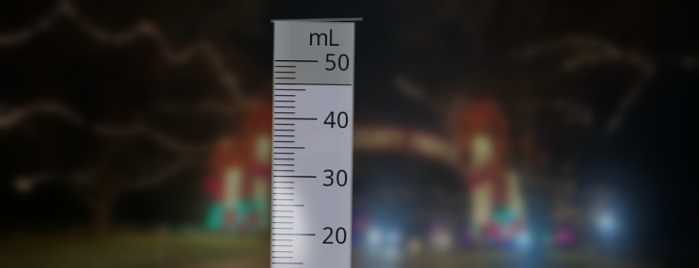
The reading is 46 mL
